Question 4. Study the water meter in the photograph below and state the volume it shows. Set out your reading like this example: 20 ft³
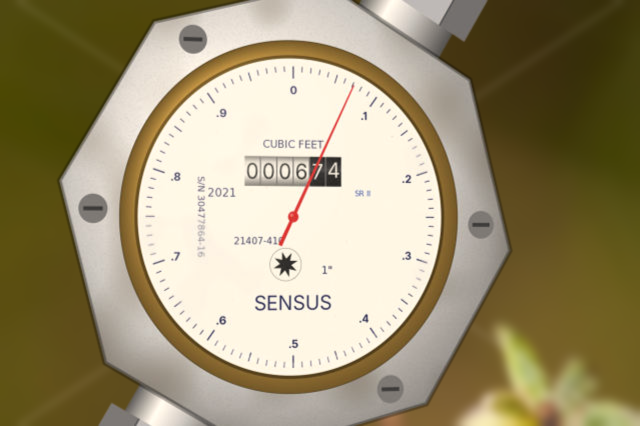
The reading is 674.07 ft³
